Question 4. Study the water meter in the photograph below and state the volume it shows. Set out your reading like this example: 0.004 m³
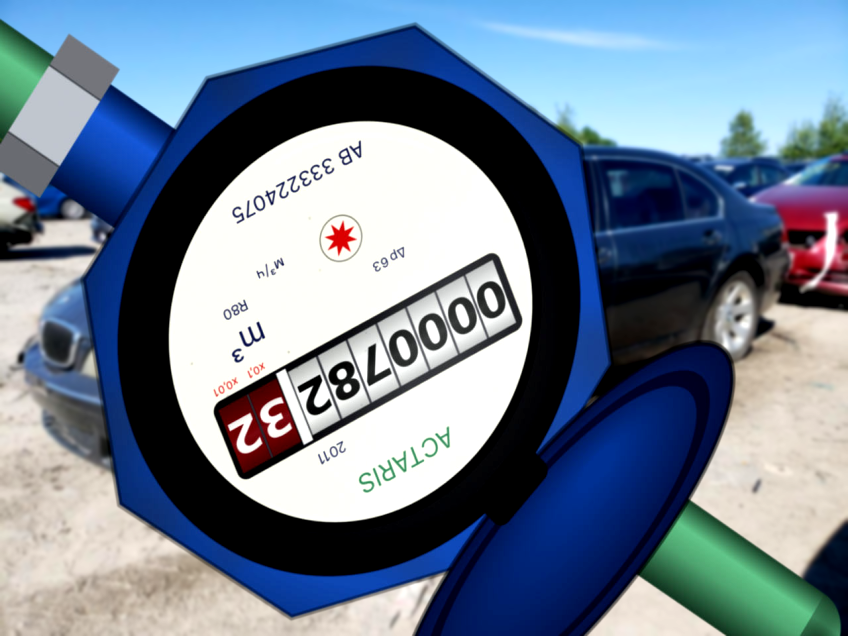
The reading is 782.32 m³
